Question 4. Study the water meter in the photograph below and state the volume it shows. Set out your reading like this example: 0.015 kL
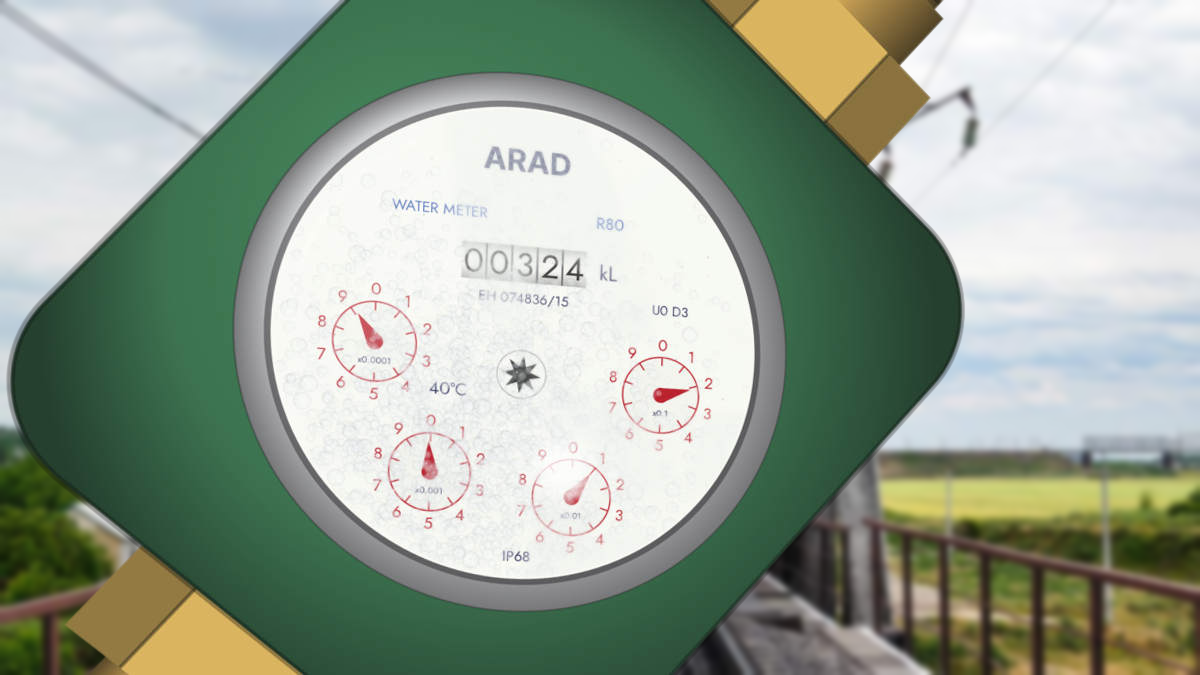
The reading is 324.2099 kL
